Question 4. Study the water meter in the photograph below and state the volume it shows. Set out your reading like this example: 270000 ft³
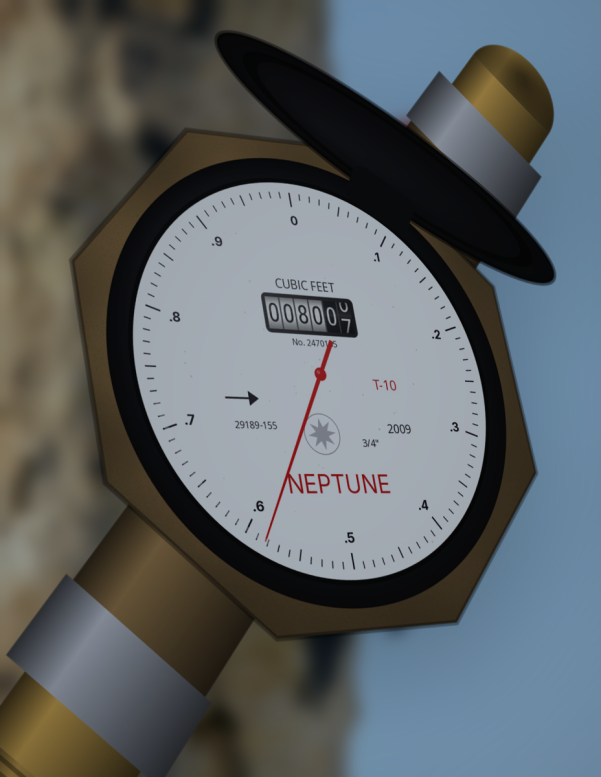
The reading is 8006.58 ft³
